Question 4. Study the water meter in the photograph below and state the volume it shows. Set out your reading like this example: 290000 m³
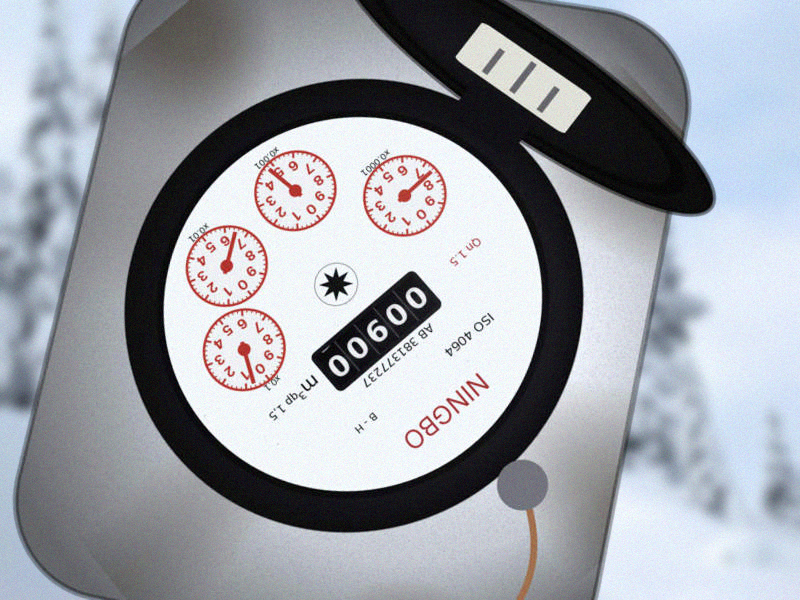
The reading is 900.0647 m³
